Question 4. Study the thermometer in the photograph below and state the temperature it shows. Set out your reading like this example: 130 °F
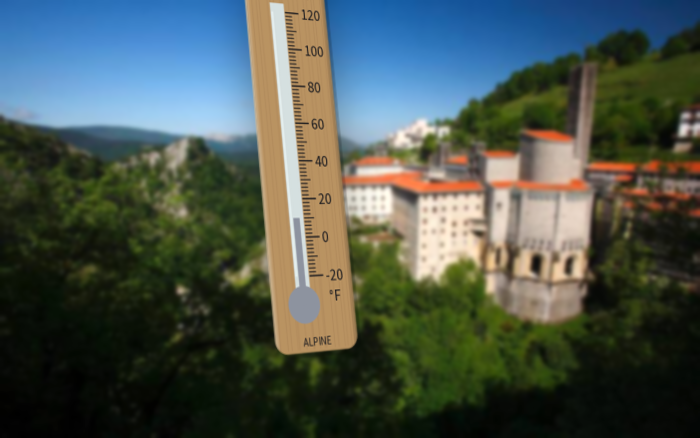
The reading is 10 °F
